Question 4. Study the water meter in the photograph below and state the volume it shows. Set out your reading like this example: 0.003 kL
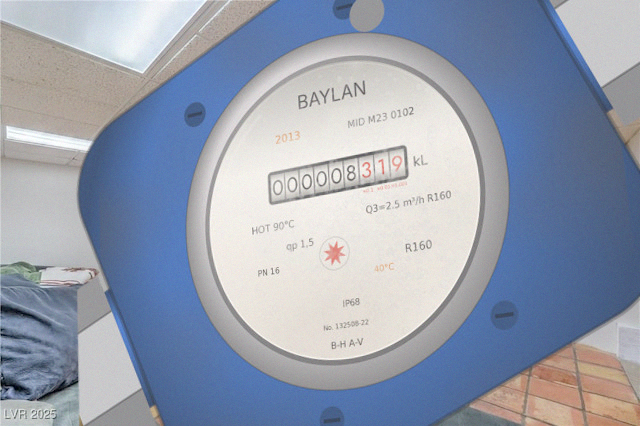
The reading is 8.319 kL
